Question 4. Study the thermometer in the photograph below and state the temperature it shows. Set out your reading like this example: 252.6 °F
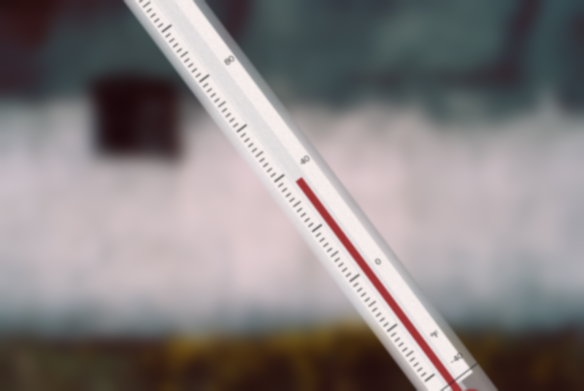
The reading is 36 °F
